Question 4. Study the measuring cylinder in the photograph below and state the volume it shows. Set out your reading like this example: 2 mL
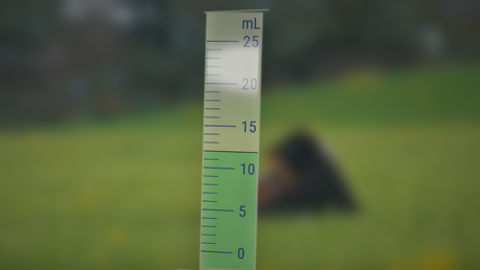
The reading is 12 mL
